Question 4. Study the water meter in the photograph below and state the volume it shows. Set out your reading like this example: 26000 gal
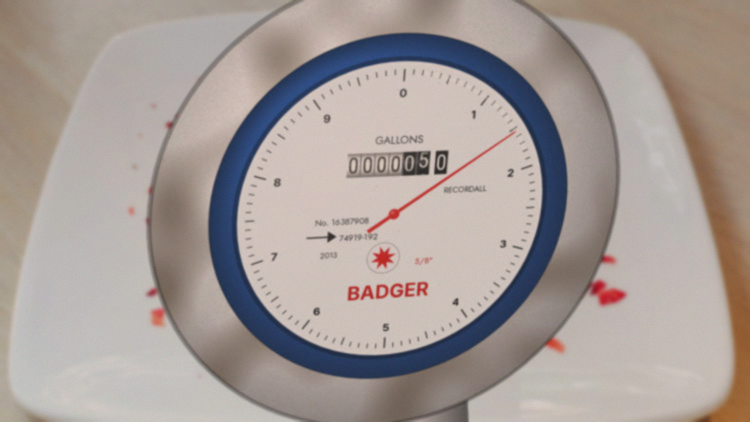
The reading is 51.5 gal
